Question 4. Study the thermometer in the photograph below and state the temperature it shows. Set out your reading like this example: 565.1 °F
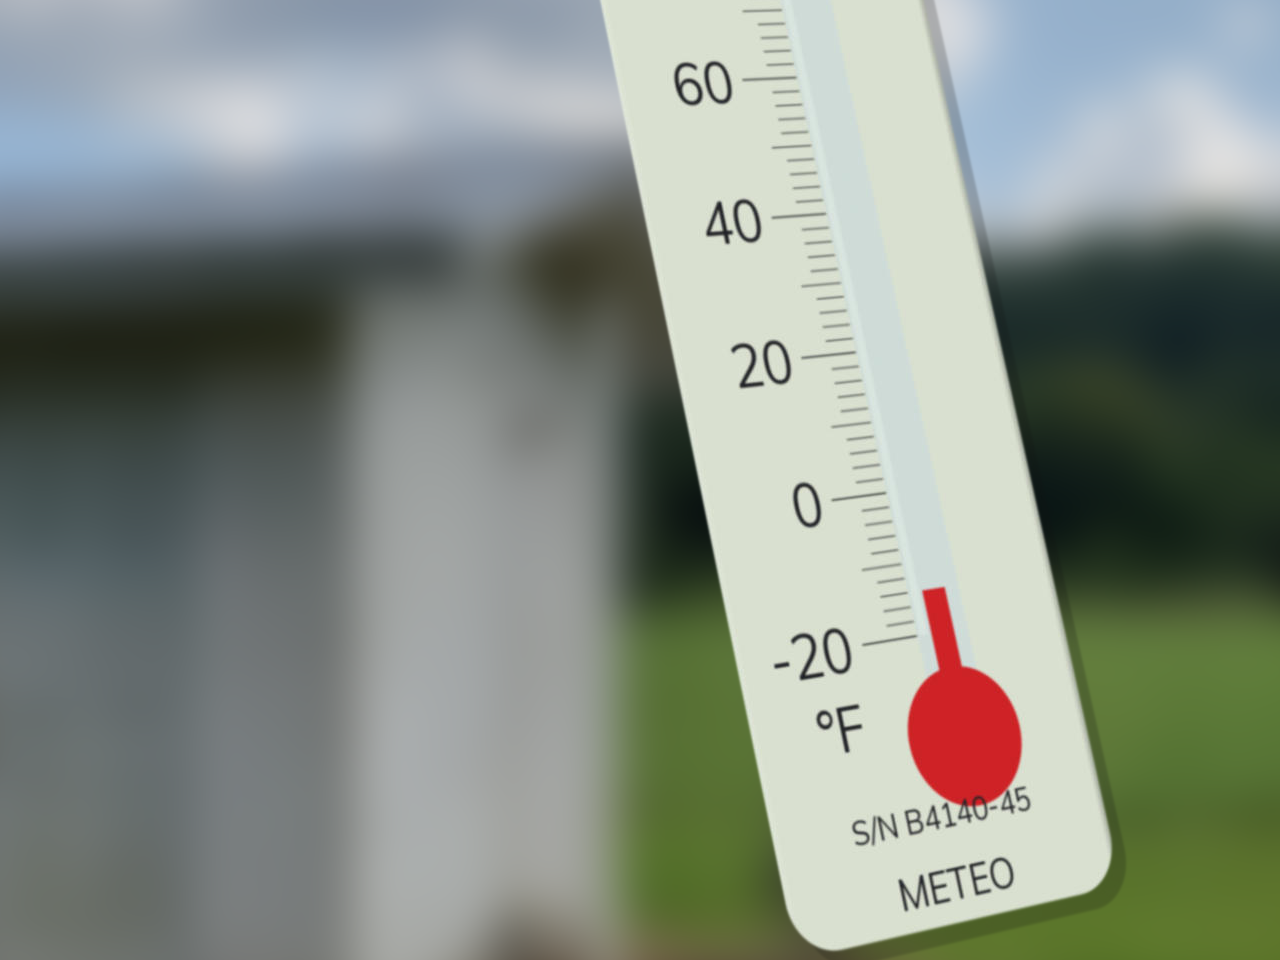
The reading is -14 °F
